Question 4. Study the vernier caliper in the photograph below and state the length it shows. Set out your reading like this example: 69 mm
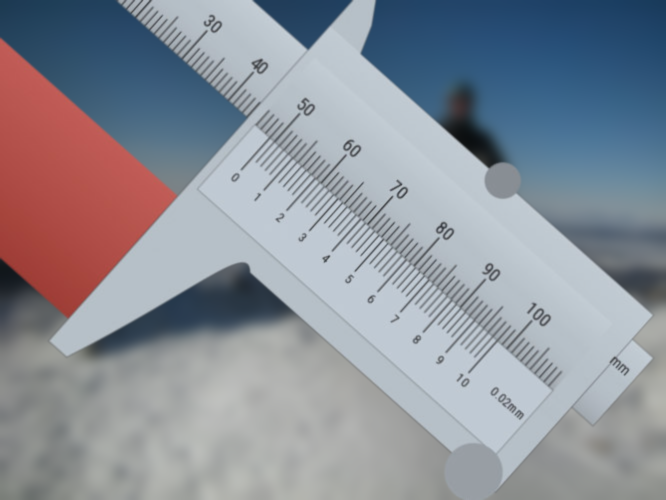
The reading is 49.0 mm
